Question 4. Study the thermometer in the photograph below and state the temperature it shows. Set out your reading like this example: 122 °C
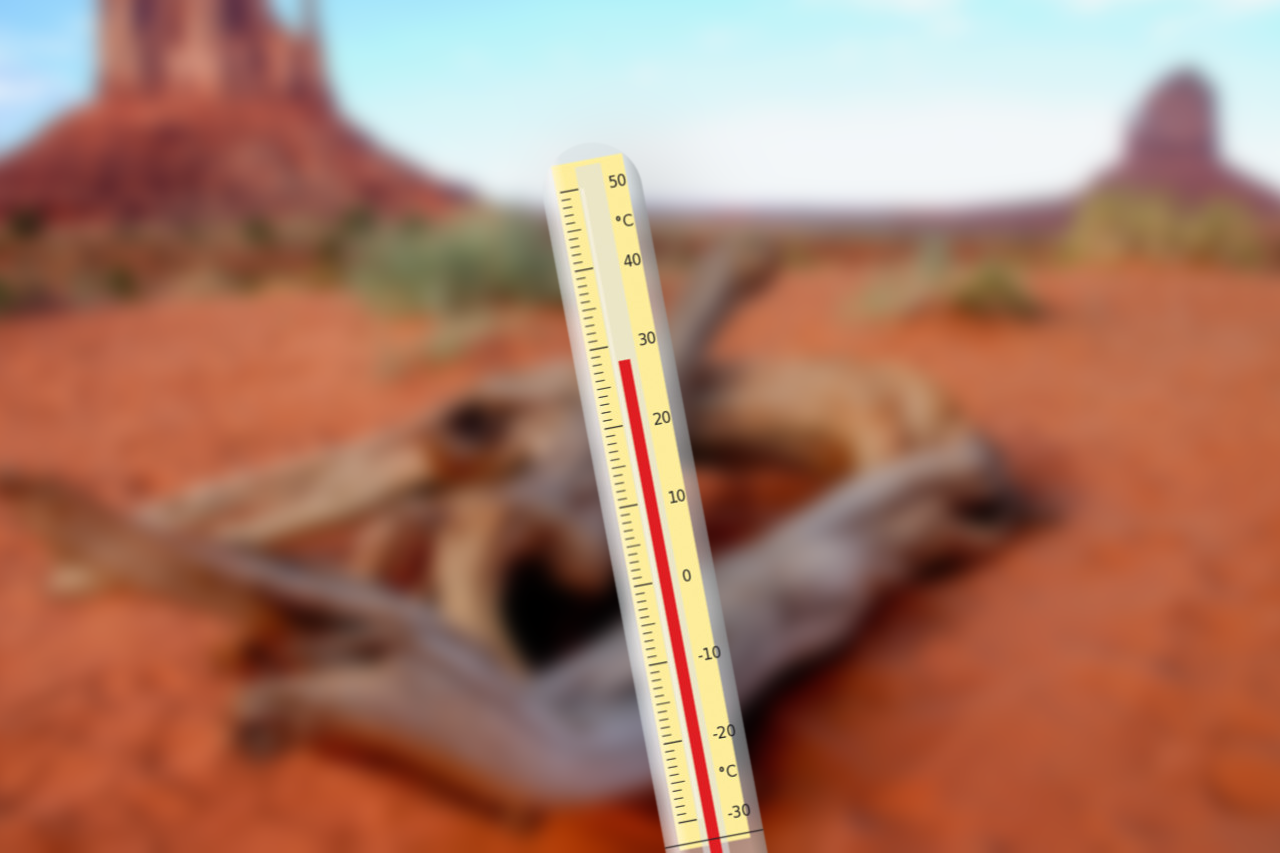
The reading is 28 °C
